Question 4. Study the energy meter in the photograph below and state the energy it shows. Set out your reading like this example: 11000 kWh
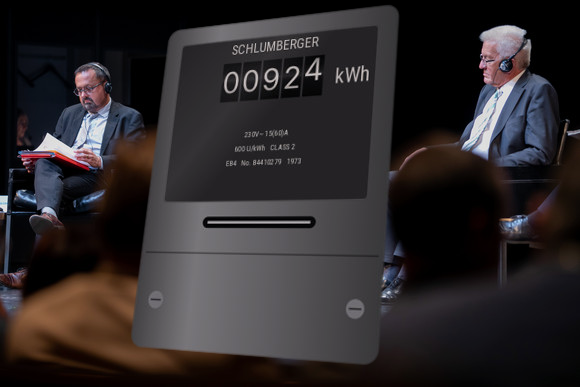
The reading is 924 kWh
